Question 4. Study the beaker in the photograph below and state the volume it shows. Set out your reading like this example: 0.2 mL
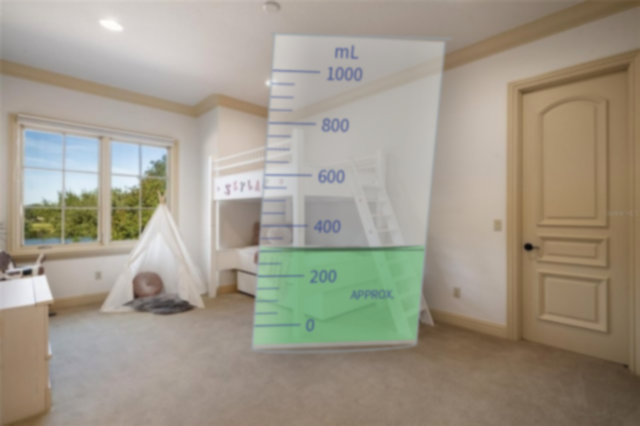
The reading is 300 mL
